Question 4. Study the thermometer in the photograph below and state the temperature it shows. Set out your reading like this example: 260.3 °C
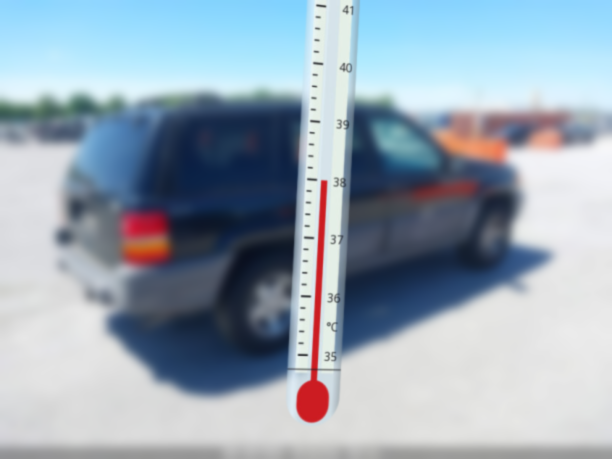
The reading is 38 °C
